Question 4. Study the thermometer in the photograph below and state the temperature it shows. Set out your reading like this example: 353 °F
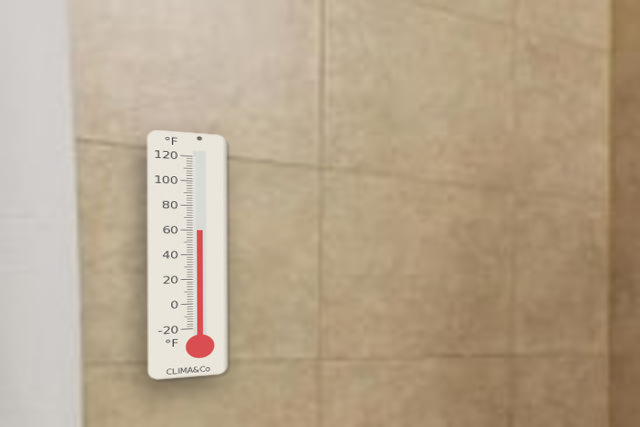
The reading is 60 °F
